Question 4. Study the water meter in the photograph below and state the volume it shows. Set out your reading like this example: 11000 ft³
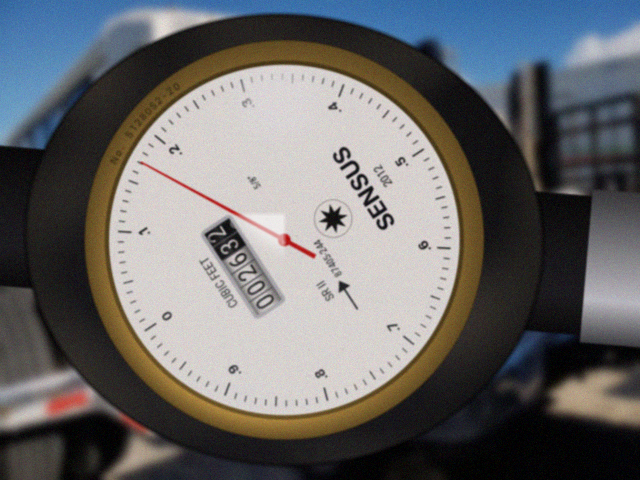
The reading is 2632.17 ft³
